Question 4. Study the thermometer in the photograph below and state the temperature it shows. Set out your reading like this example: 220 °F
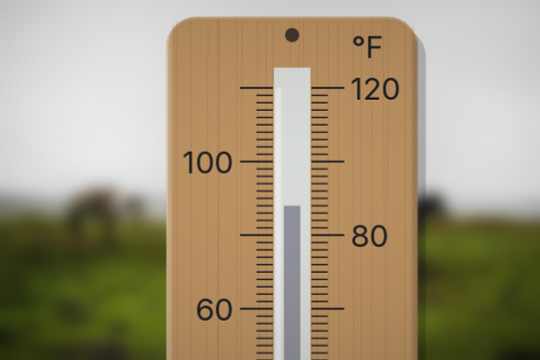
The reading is 88 °F
